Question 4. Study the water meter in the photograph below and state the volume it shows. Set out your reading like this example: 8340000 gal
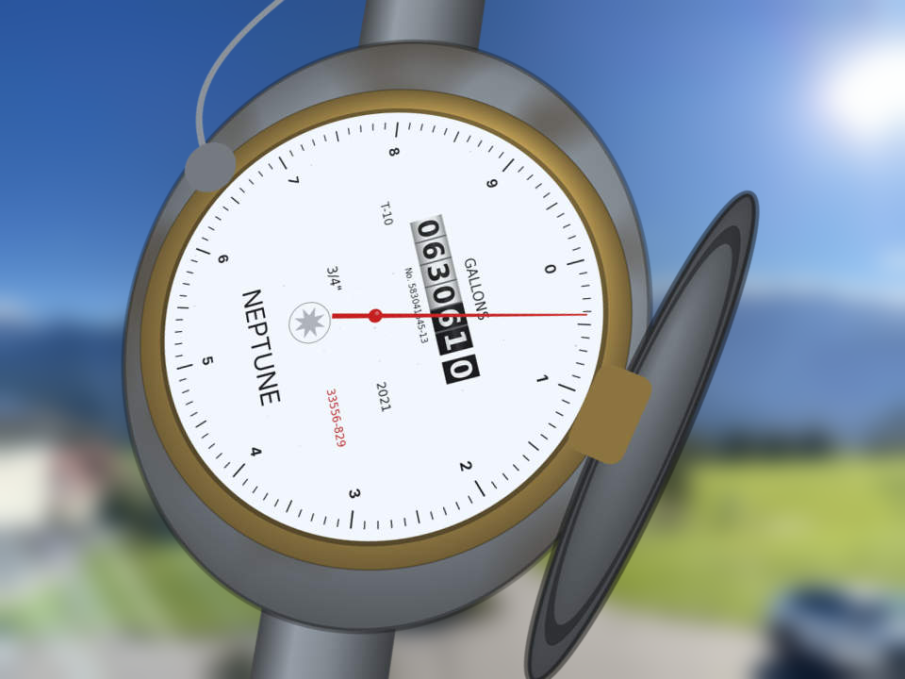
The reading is 630610.4 gal
